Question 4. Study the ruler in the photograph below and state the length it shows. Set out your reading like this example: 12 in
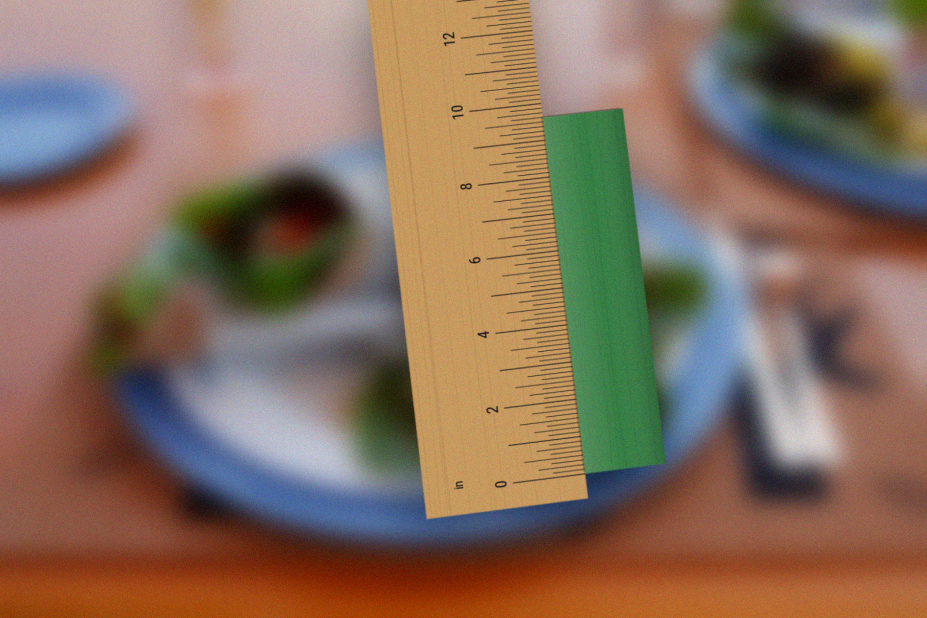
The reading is 9.625 in
